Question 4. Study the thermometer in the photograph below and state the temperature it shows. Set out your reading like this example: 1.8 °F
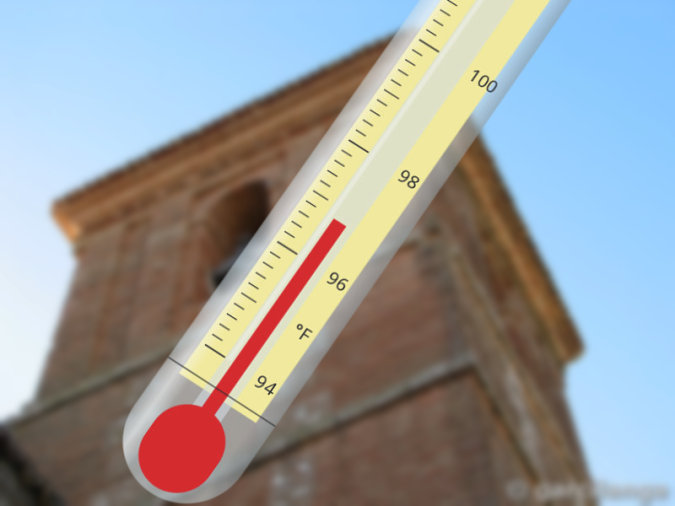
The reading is 96.8 °F
